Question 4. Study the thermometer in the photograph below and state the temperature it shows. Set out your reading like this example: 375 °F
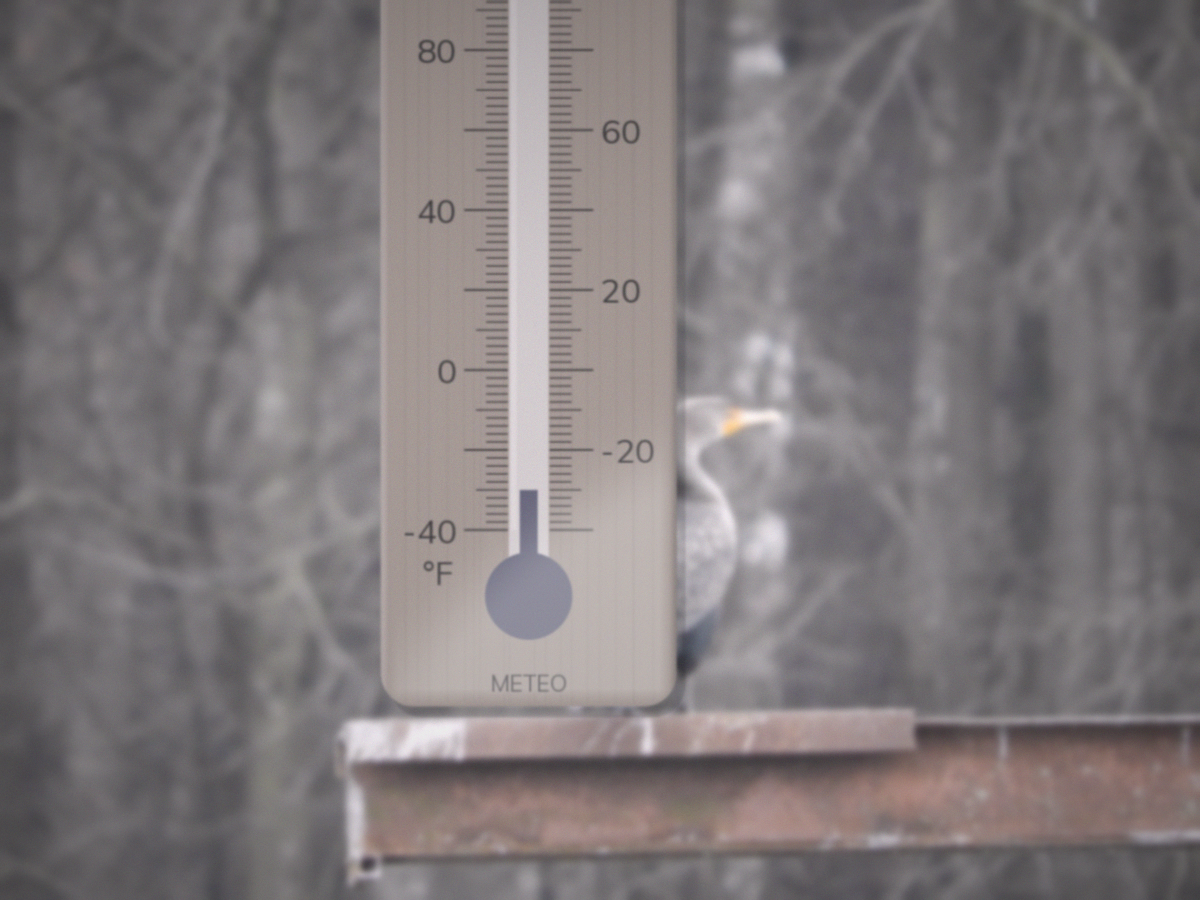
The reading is -30 °F
